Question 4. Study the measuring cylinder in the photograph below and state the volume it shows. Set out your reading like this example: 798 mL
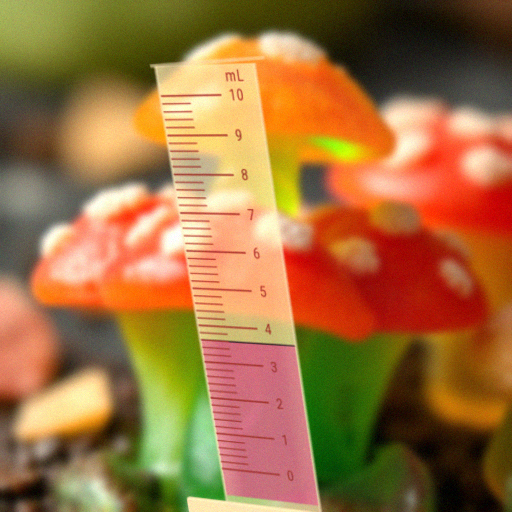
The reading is 3.6 mL
